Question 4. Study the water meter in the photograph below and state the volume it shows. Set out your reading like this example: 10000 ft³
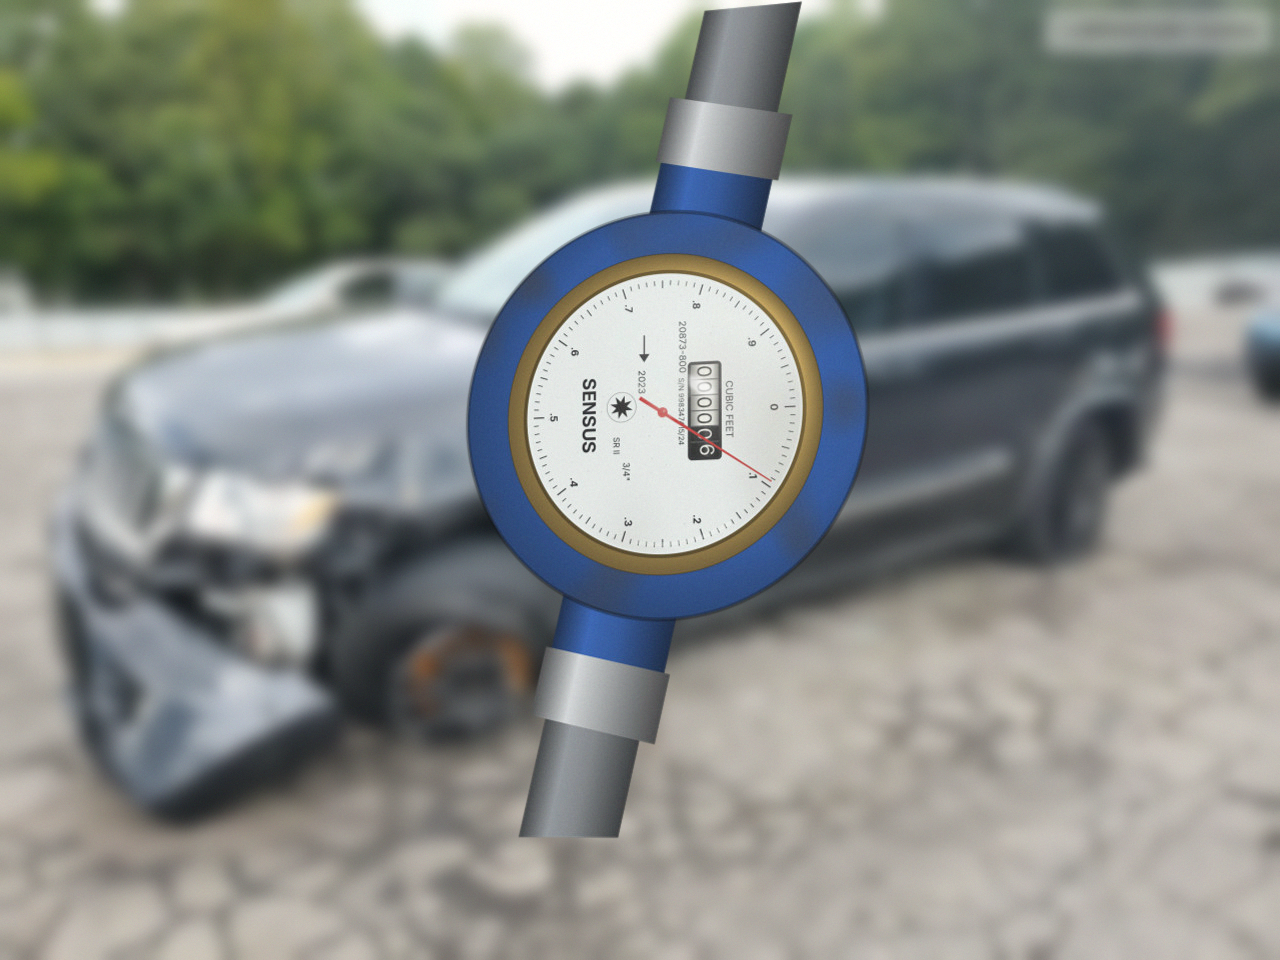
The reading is 6.09 ft³
